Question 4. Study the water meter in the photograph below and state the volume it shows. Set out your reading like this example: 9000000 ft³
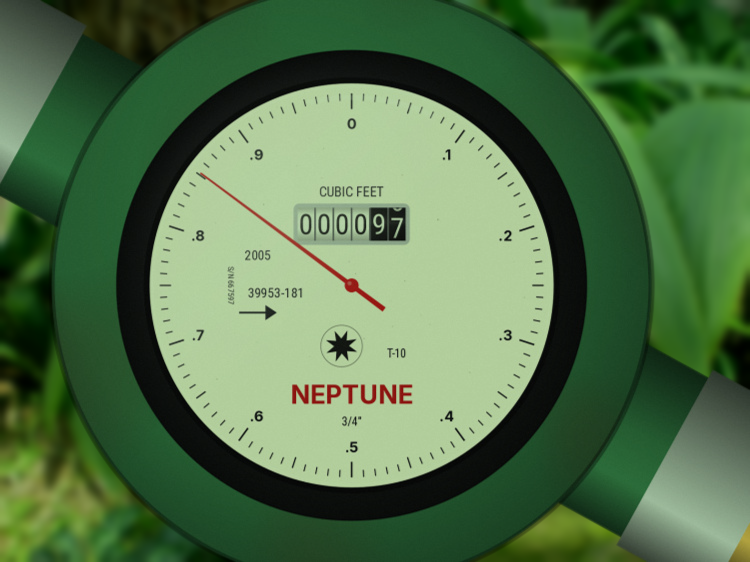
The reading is 96.85 ft³
